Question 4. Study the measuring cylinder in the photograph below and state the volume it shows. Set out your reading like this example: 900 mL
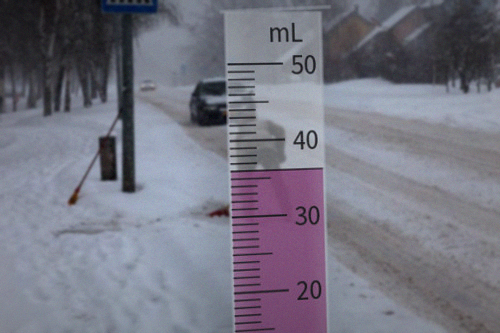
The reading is 36 mL
